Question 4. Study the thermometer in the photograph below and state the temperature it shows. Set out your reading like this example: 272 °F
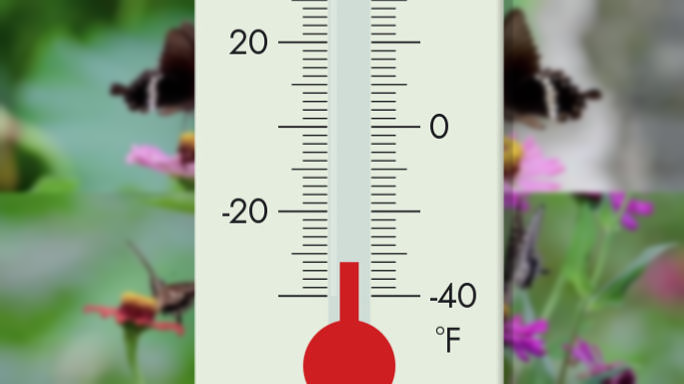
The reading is -32 °F
